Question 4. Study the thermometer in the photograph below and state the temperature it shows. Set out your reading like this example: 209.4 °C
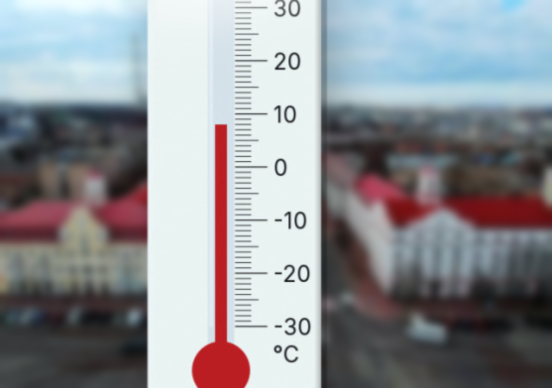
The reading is 8 °C
